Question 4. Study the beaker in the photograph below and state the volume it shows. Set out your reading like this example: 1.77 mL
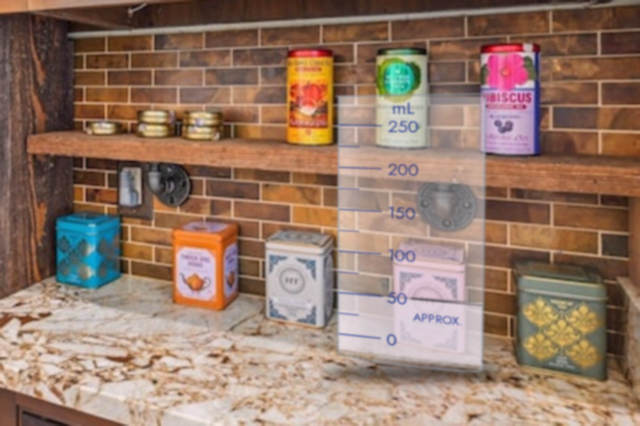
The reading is 50 mL
